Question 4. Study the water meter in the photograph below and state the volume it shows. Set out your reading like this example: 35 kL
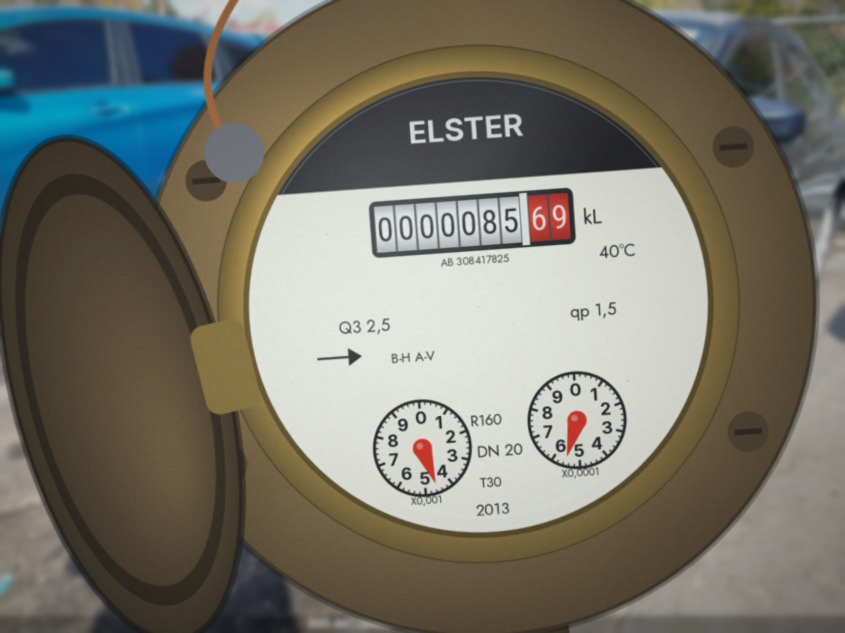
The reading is 85.6945 kL
